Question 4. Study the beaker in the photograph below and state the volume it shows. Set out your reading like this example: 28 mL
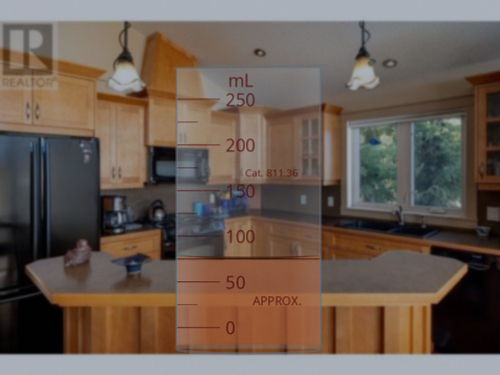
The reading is 75 mL
